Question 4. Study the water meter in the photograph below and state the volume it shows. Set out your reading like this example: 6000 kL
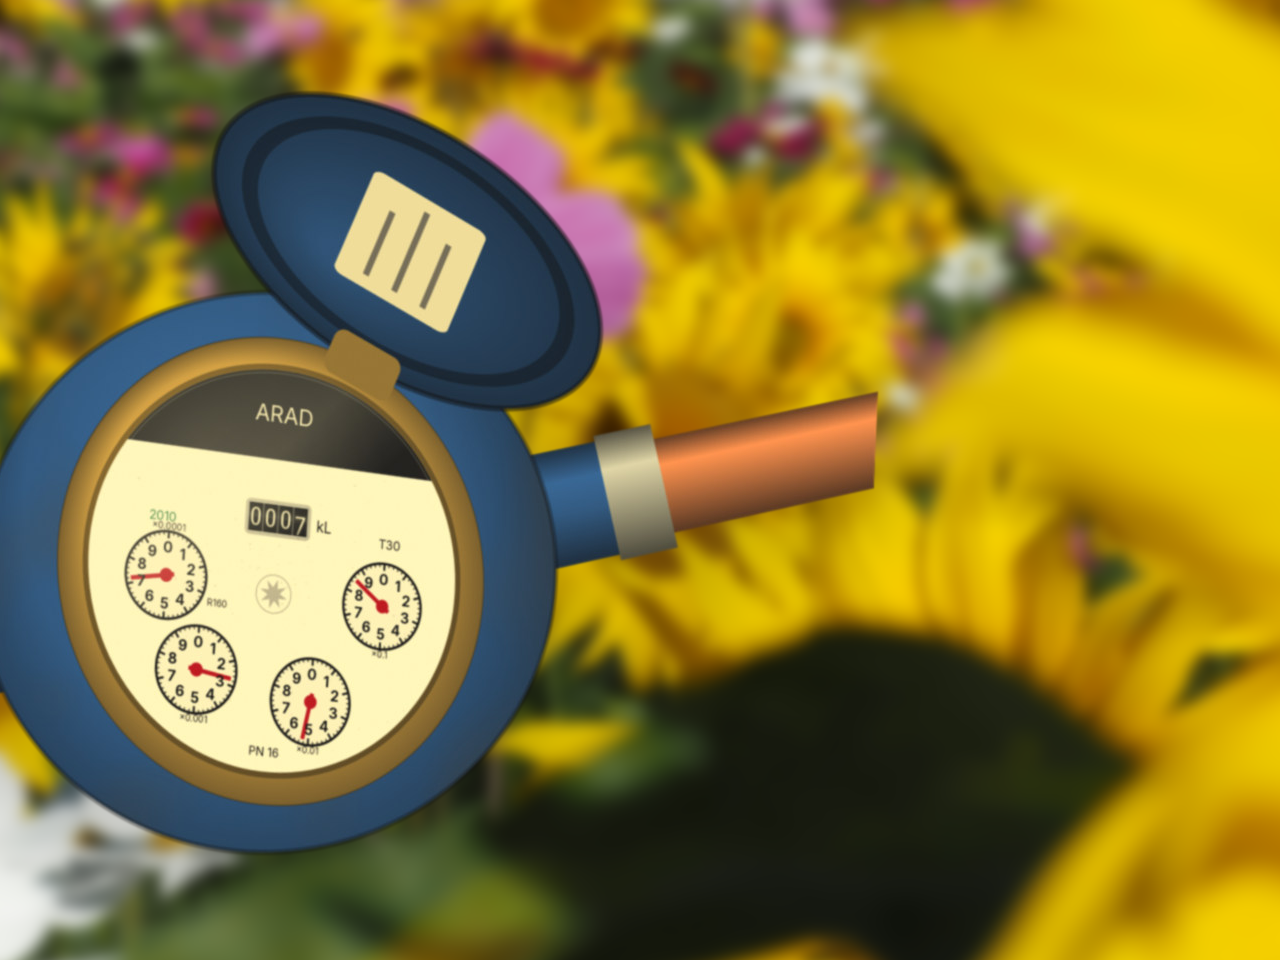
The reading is 6.8527 kL
